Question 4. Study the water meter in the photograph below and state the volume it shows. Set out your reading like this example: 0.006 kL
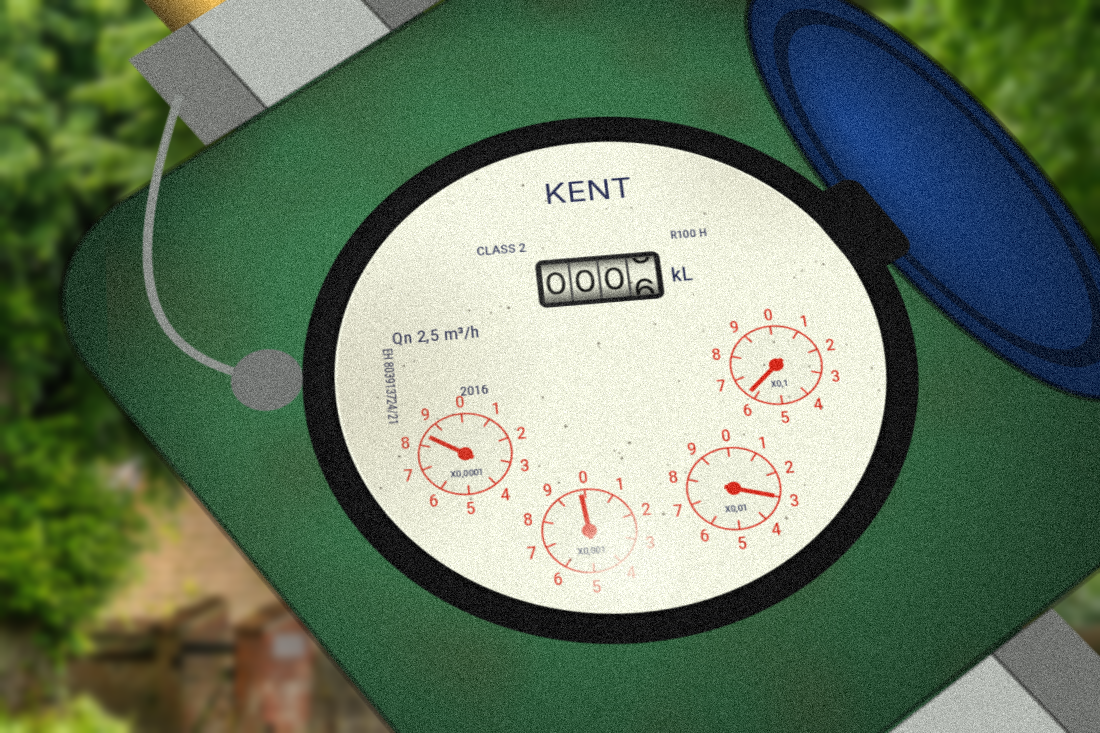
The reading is 5.6298 kL
